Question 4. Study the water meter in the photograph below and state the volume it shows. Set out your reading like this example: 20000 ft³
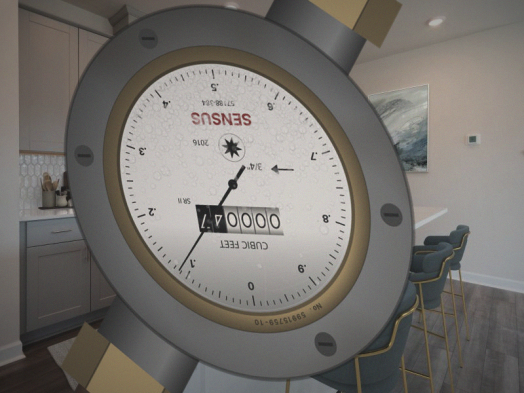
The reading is 47.11 ft³
